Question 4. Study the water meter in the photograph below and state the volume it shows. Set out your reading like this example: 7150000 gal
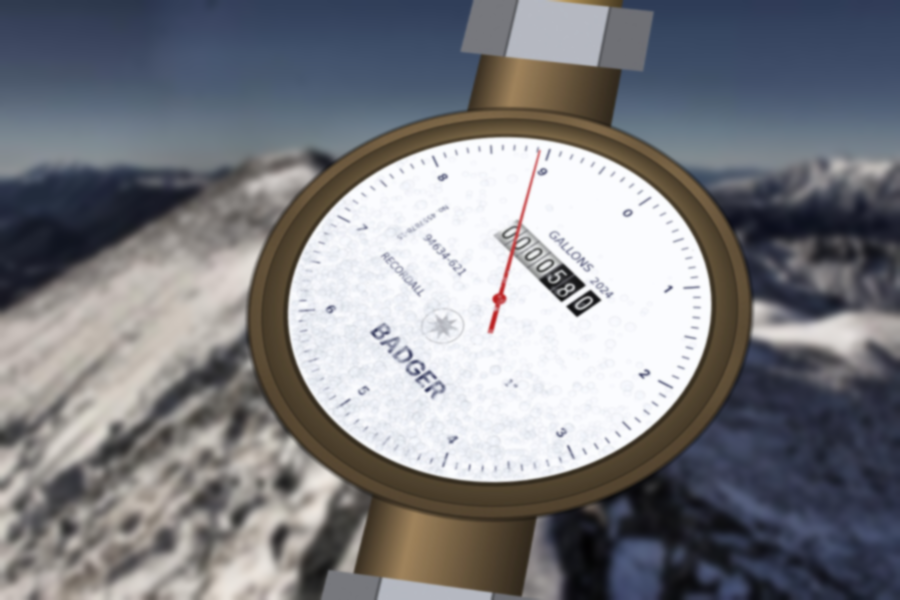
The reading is 578.9 gal
